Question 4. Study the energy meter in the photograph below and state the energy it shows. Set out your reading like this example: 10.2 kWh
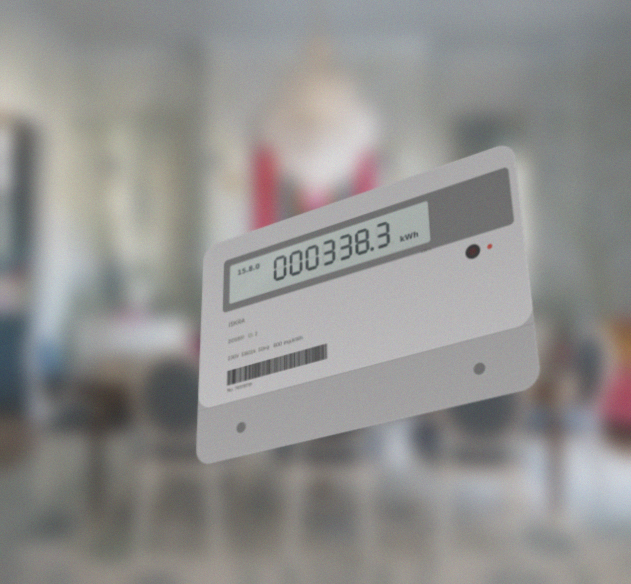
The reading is 338.3 kWh
